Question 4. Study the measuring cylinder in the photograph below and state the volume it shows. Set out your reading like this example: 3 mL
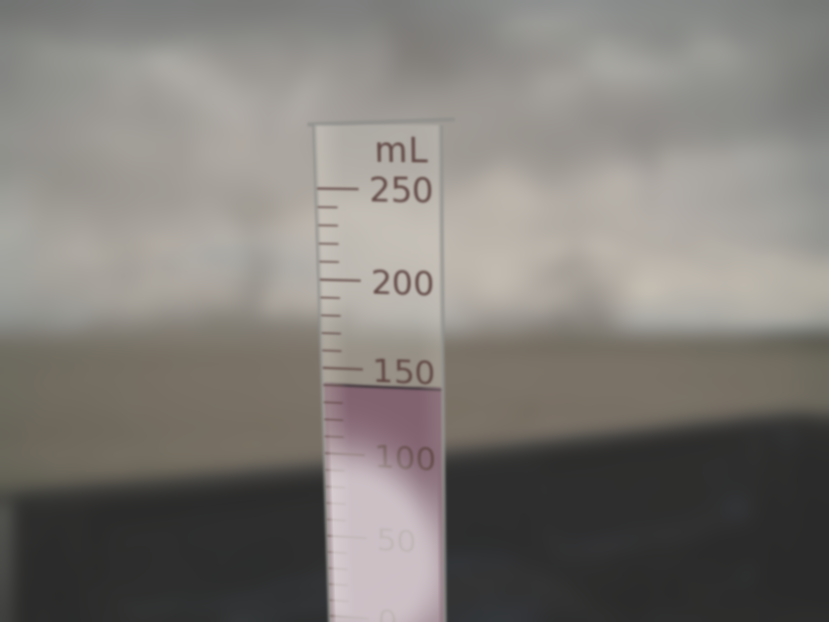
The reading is 140 mL
